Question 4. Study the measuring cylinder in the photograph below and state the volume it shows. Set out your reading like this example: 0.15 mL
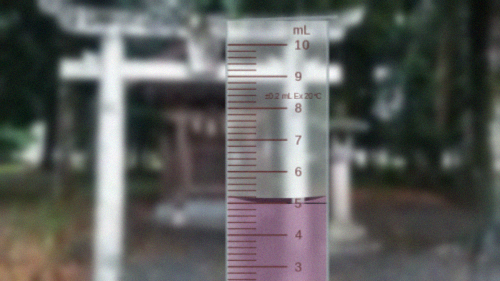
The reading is 5 mL
